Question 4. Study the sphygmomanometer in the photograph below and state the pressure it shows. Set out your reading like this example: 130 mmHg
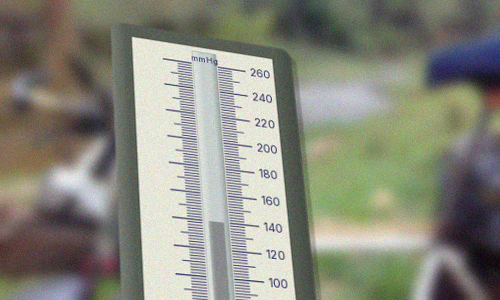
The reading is 140 mmHg
